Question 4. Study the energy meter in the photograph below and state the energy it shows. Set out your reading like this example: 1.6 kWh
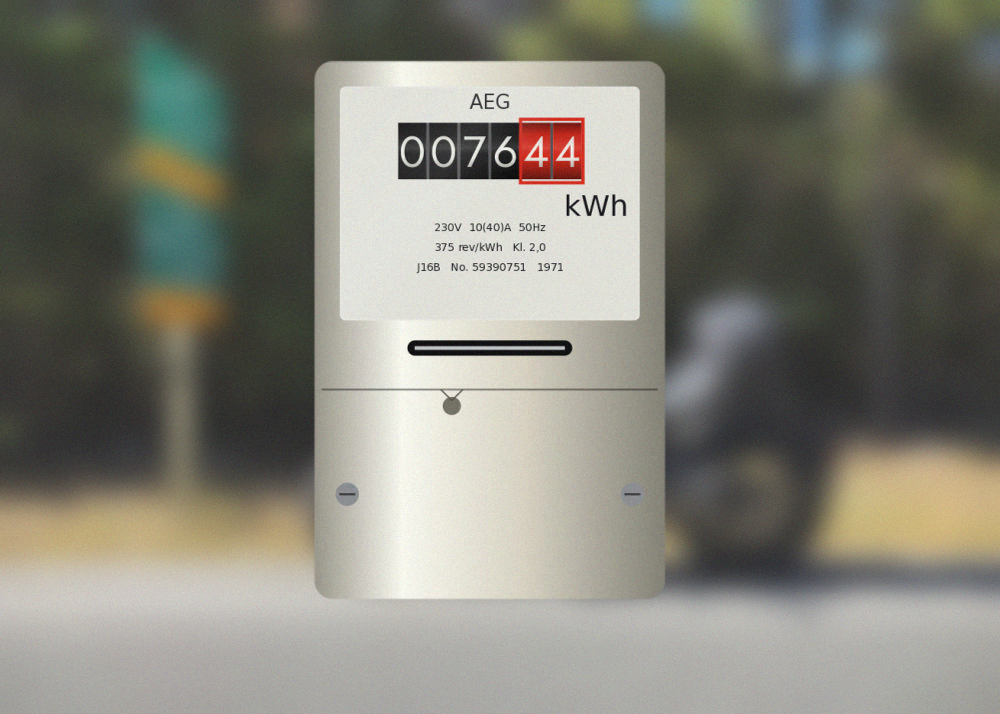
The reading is 76.44 kWh
